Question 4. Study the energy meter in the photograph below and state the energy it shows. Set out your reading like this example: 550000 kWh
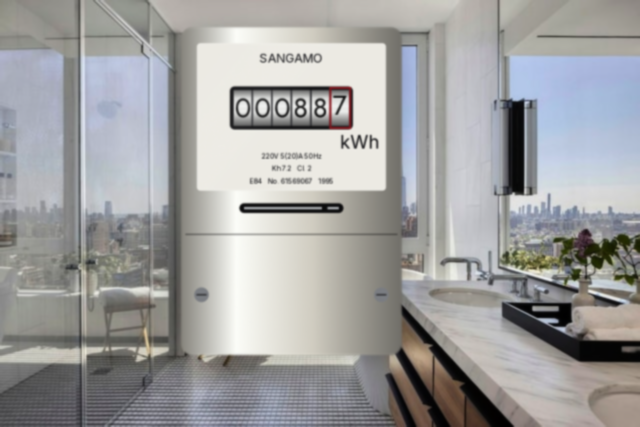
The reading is 88.7 kWh
